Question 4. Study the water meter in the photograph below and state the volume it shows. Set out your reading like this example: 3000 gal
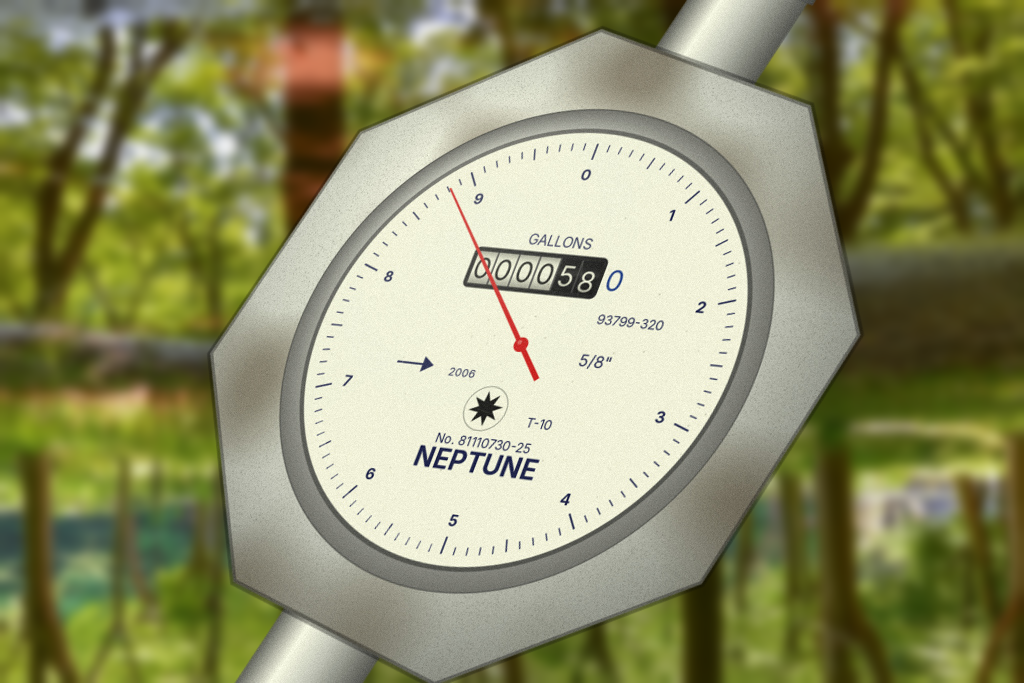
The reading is 578.8 gal
